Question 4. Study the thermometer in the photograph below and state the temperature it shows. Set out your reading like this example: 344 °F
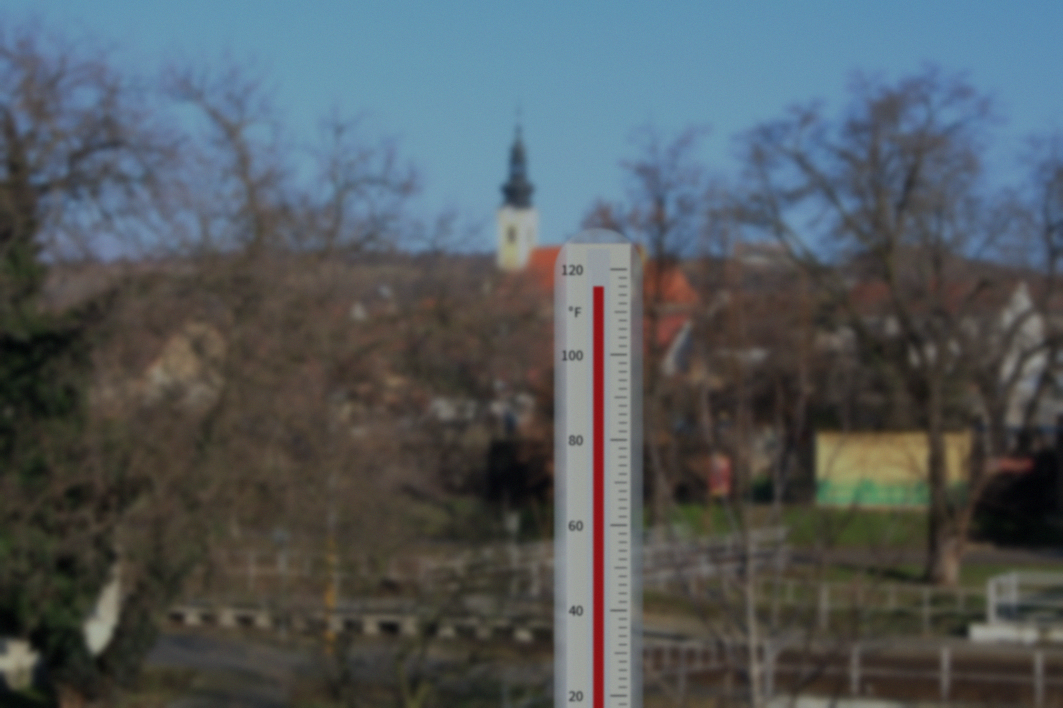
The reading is 116 °F
